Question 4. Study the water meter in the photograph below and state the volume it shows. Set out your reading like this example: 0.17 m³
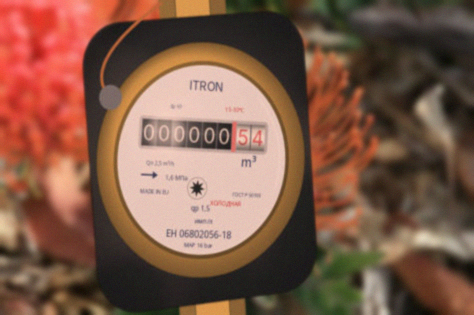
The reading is 0.54 m³
